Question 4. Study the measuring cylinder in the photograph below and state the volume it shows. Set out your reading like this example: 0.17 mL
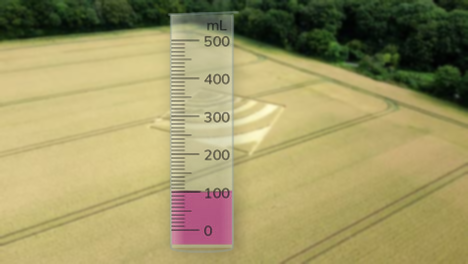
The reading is 100 mL
